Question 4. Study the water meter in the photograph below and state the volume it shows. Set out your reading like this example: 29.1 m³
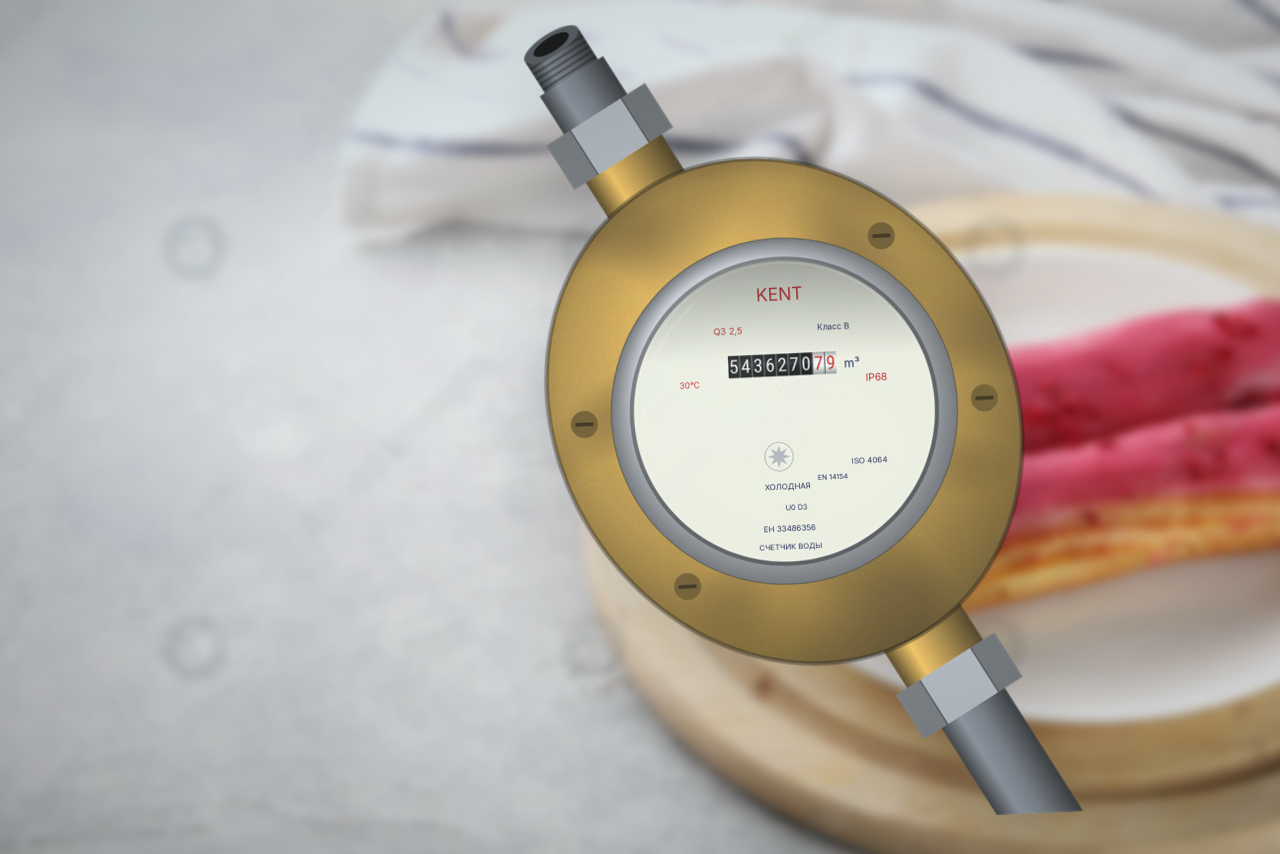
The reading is 5436270.79 m³
